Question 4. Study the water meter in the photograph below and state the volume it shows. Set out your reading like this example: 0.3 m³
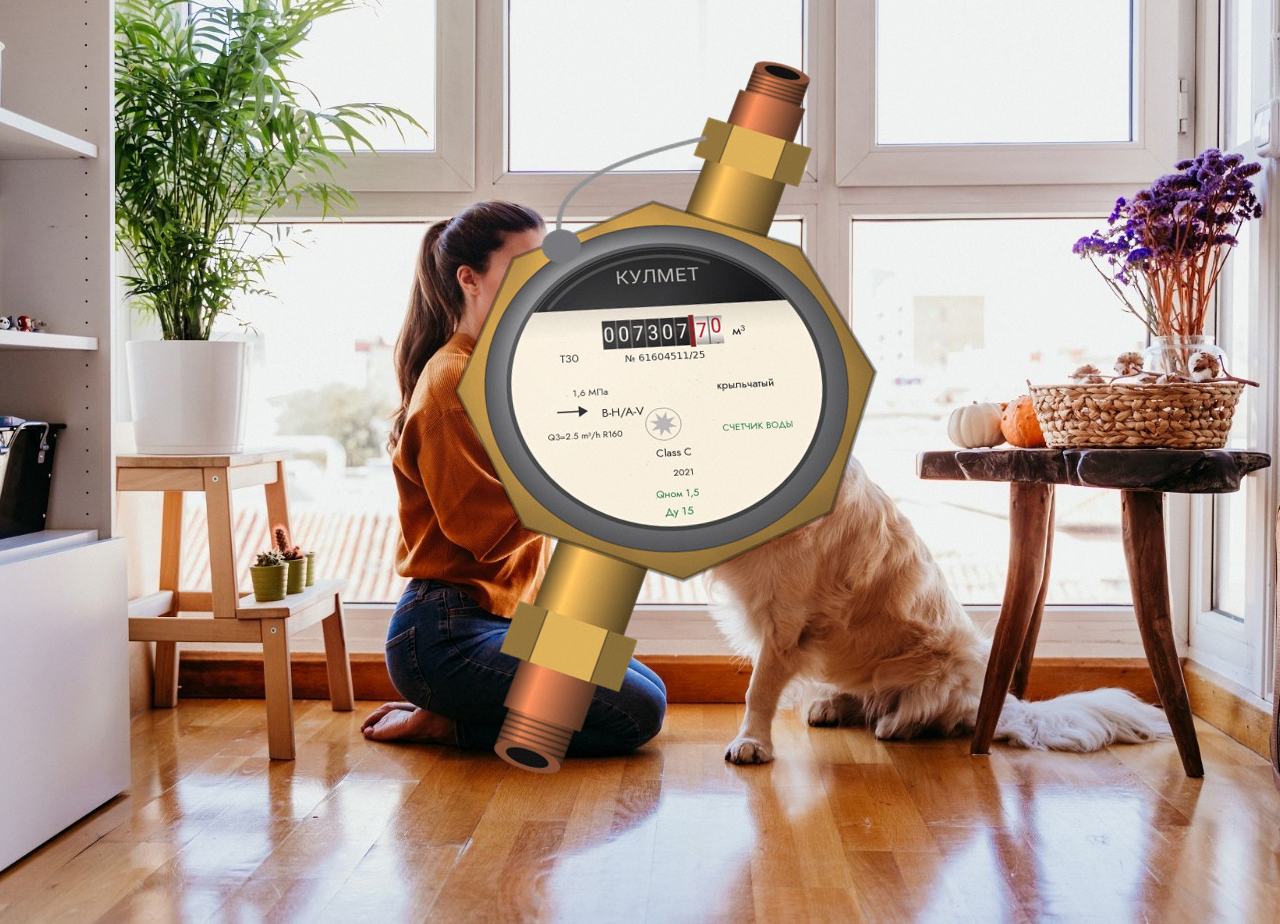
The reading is 7307.70 m³
